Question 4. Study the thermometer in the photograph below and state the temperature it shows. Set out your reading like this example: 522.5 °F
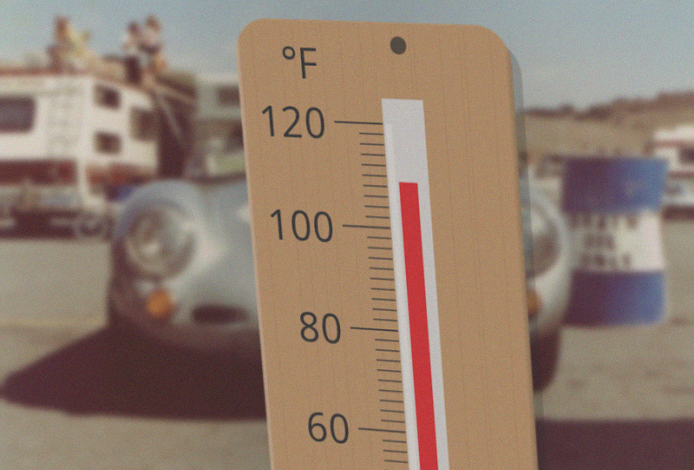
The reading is 109 °F
